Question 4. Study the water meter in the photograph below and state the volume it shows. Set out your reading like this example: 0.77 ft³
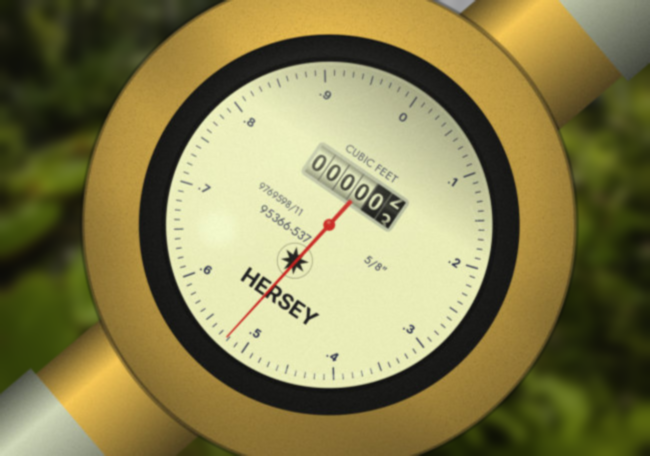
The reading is 2.52 ft³
